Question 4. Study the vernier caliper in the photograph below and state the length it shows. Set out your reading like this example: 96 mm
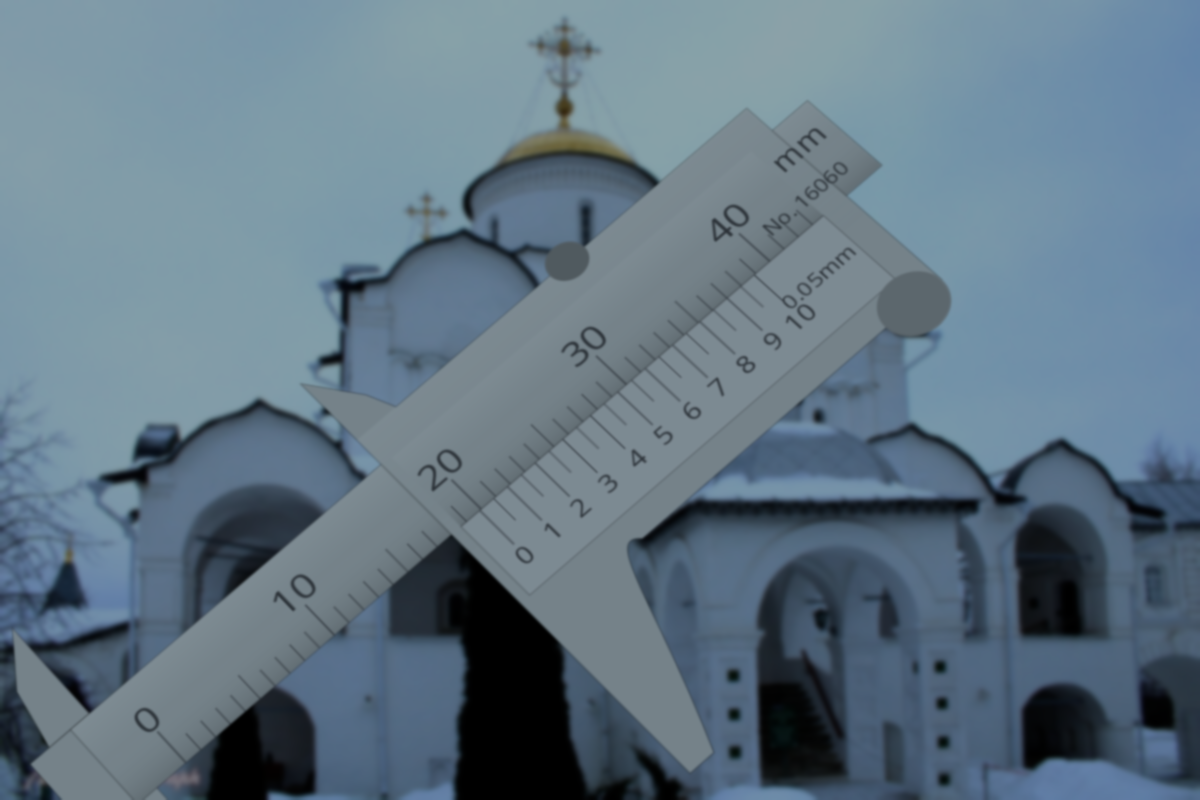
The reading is 19.9 mm
